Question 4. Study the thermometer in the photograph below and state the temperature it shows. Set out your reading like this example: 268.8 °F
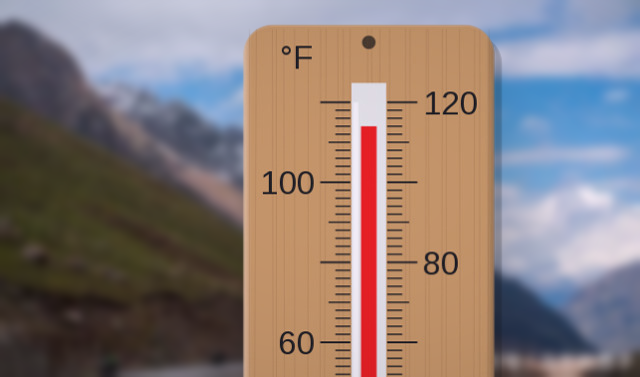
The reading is 114 °F
